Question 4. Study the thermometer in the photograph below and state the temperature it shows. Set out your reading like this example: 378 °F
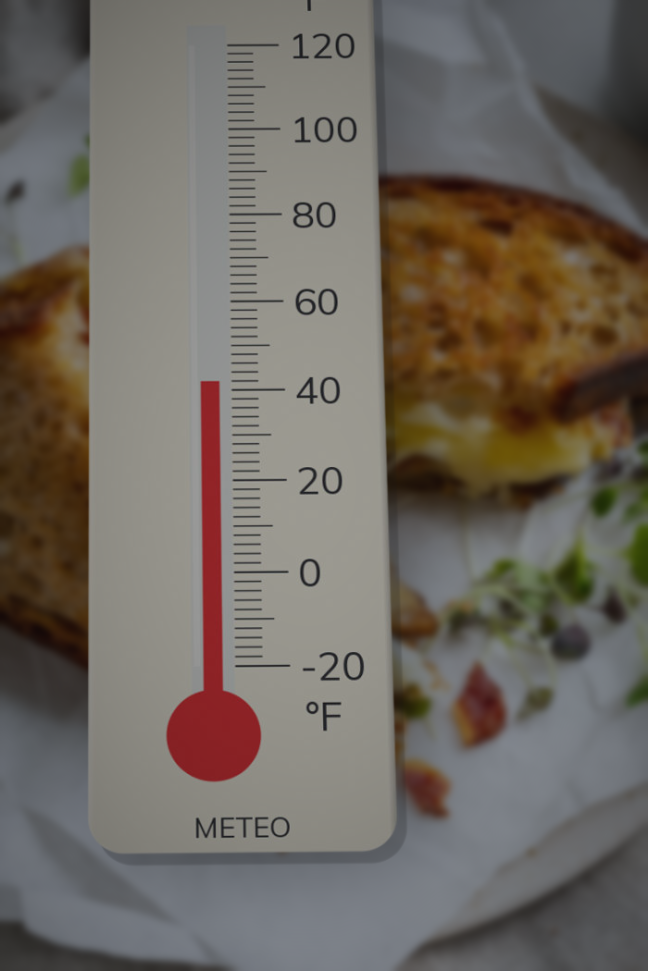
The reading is 42 °F
